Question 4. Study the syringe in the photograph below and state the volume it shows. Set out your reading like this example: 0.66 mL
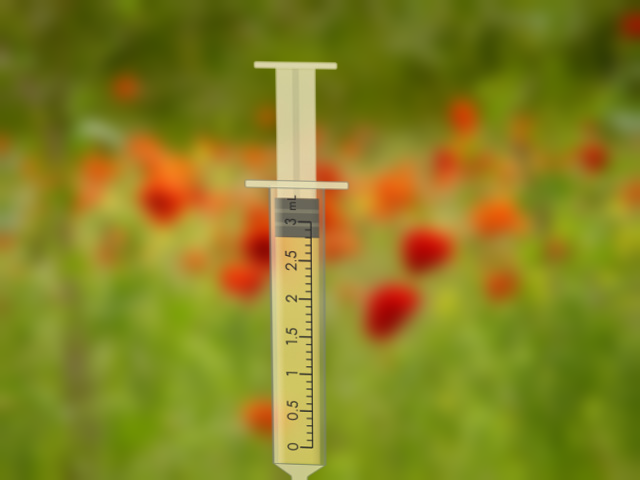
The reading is 2.8 mL
